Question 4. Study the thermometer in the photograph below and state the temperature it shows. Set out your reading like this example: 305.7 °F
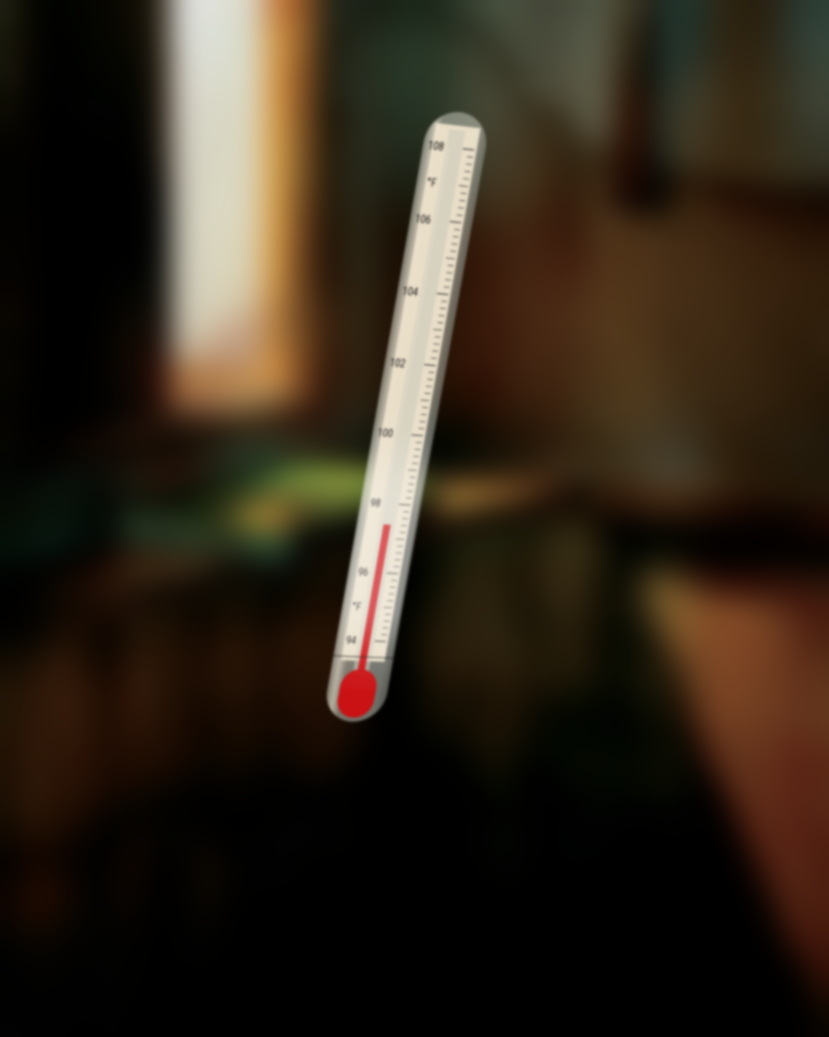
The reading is 97.4 °F
